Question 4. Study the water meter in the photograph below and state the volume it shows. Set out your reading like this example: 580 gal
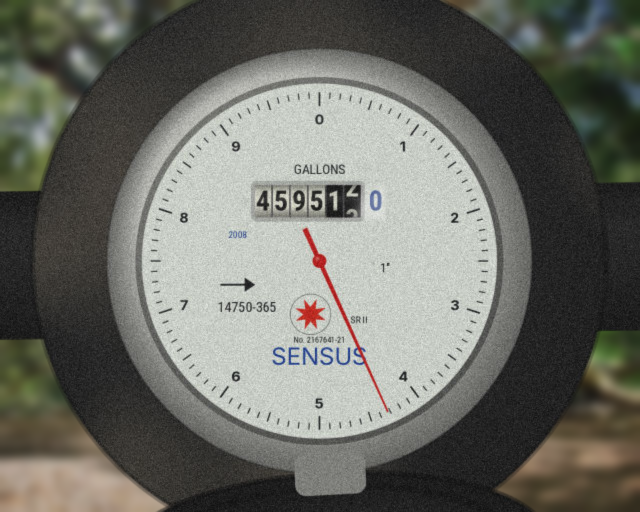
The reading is 4595124.3 gal
